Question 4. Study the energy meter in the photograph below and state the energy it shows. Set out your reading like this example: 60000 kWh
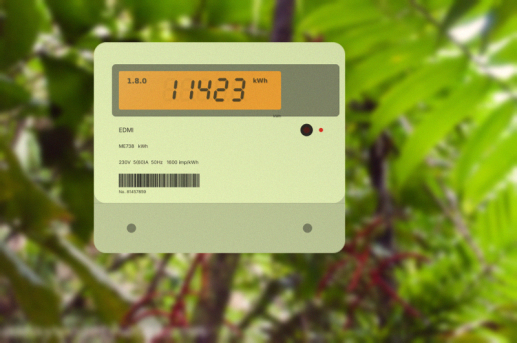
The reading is 11423 kWh
